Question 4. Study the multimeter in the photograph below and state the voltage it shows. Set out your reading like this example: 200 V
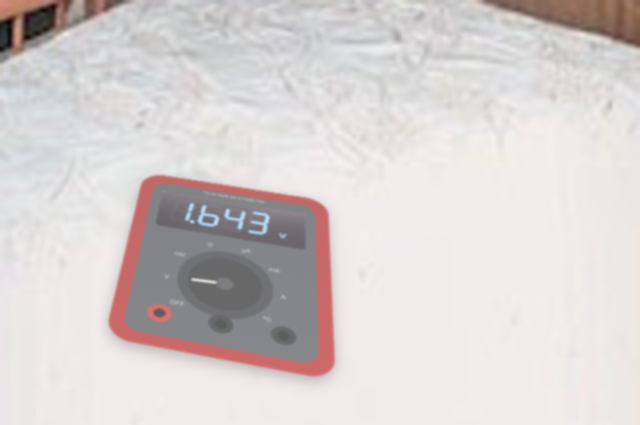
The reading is 1.643 V
